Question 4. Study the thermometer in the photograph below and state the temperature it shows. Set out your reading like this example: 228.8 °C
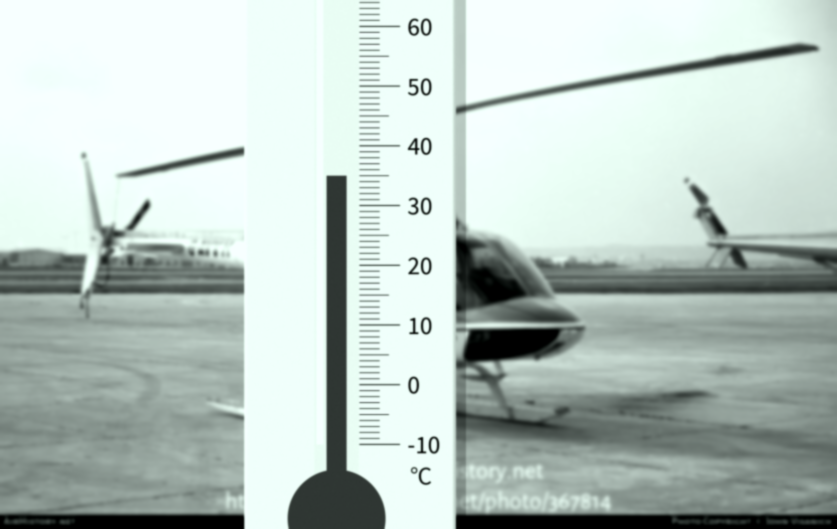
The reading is 35 °C
